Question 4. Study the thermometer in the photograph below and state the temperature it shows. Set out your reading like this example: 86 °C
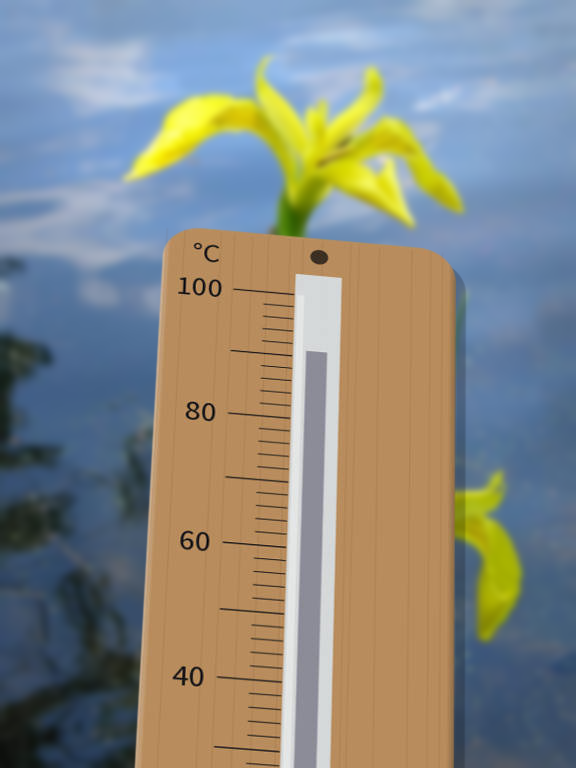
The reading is 91 °C
